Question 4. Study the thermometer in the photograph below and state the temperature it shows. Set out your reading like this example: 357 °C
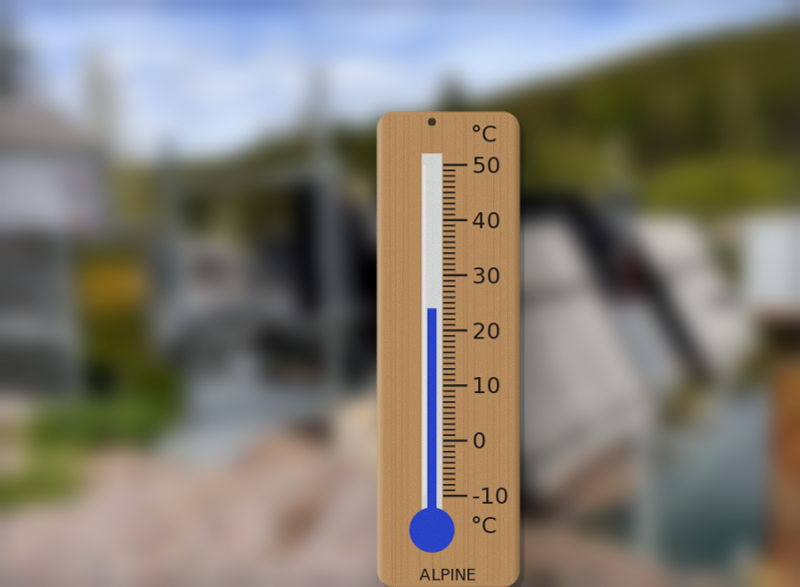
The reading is 24 °C
